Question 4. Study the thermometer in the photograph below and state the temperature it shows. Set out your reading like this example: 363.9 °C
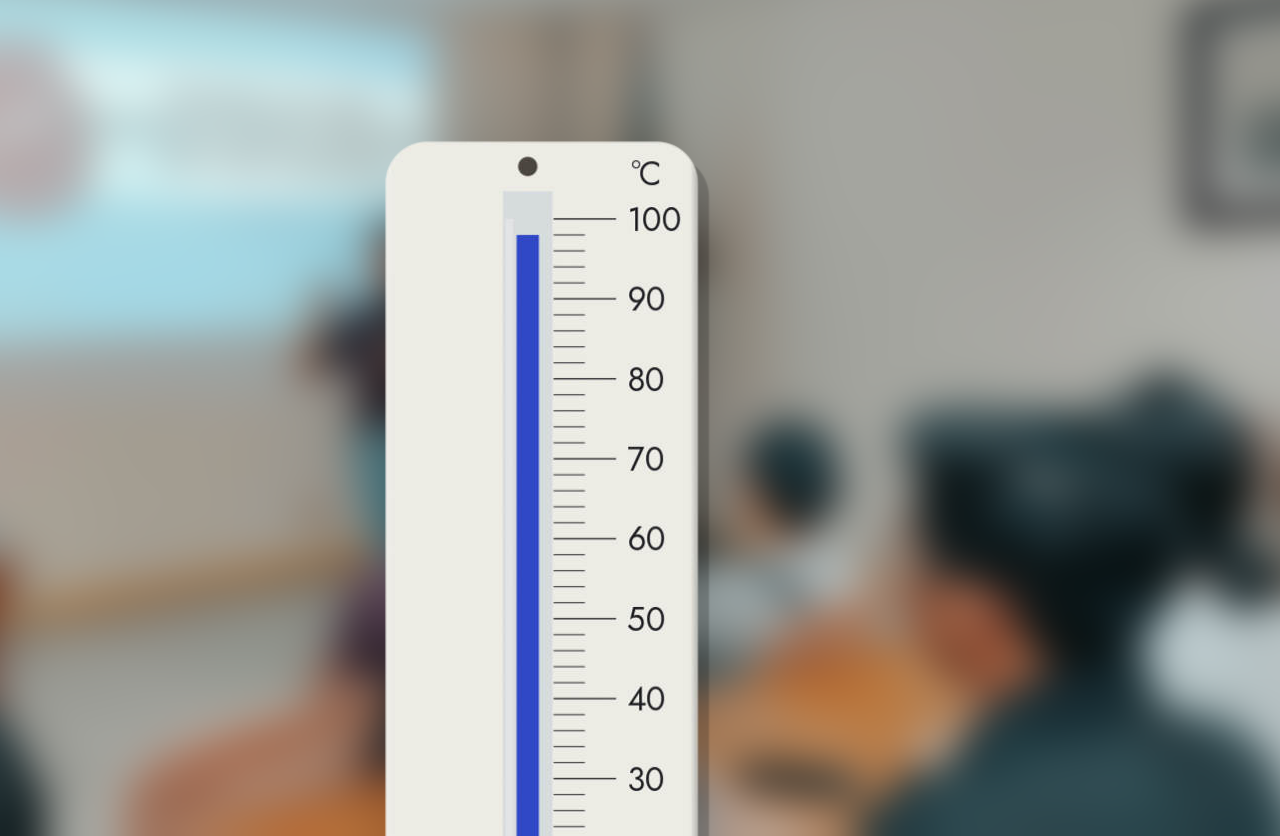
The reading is 98 °C
